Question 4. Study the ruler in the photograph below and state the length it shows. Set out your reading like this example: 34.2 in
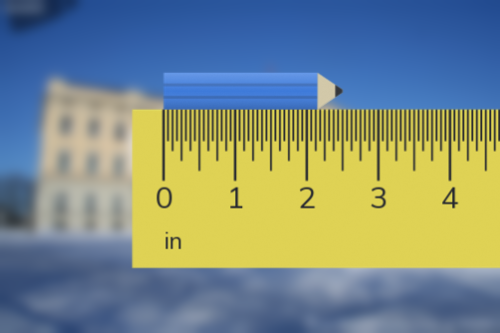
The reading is 2.5 in
